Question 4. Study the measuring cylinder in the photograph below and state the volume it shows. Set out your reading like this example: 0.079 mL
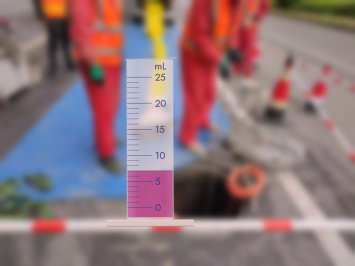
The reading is 7 mL
